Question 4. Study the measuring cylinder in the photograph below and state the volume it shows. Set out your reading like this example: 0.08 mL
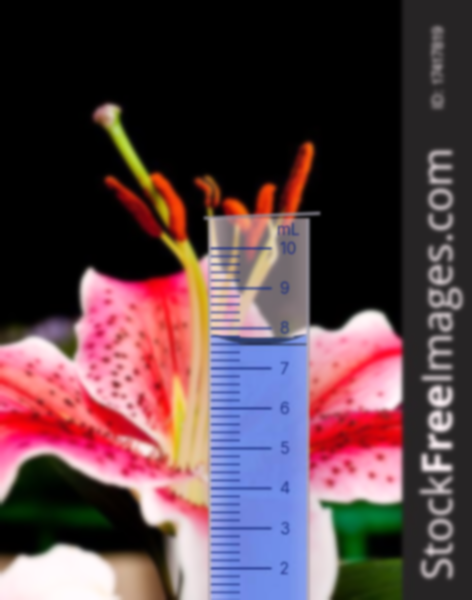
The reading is 7.6 mL
